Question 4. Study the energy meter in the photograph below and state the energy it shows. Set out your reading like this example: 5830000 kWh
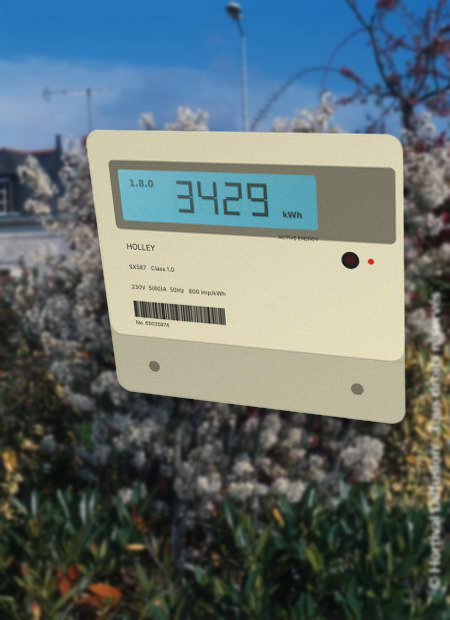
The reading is 3429 kWh
